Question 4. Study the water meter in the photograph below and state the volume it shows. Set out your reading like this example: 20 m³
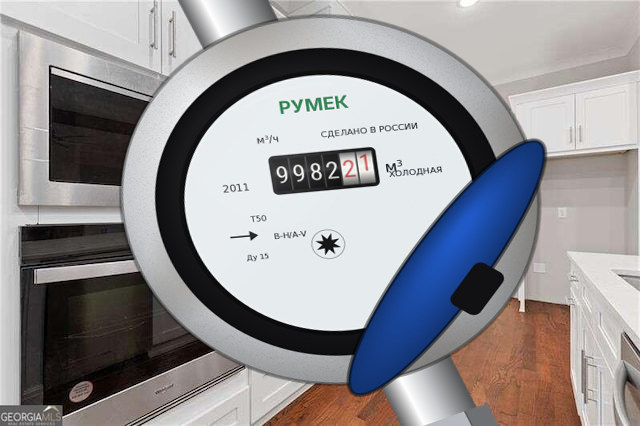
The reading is 9982.21 m³
